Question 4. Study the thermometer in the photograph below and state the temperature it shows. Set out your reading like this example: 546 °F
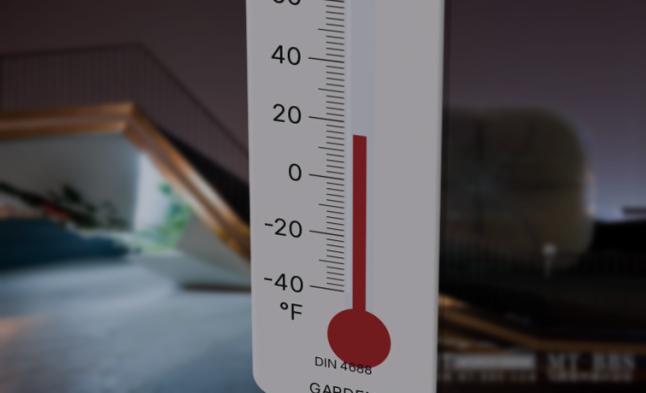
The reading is 16 °F
